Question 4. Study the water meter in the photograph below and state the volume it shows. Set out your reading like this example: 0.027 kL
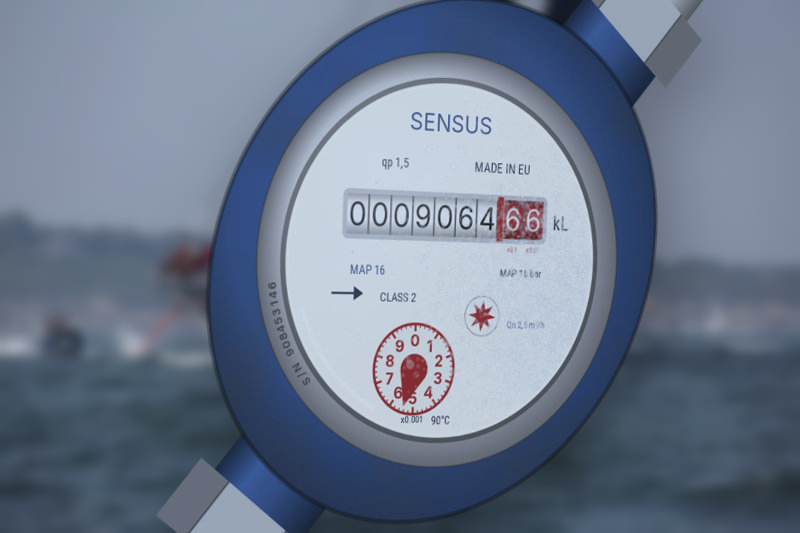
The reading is 9064.665 kL
